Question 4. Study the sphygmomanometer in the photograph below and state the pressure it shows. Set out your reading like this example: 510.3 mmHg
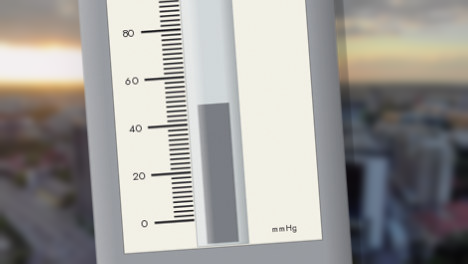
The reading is 48 mmHg
